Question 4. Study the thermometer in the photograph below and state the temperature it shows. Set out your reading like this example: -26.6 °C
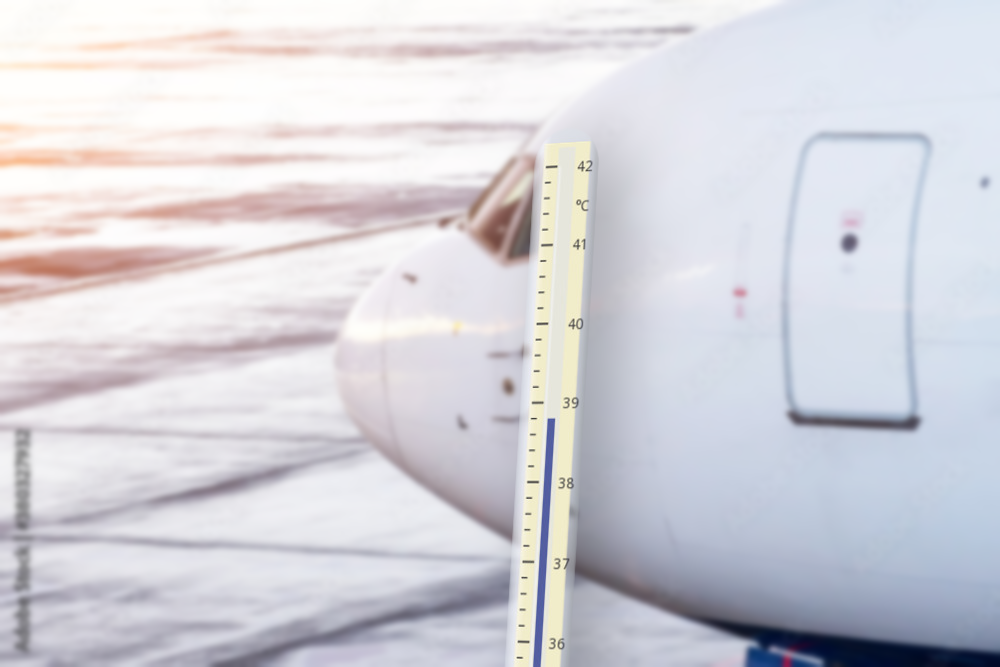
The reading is 38.8 °C
